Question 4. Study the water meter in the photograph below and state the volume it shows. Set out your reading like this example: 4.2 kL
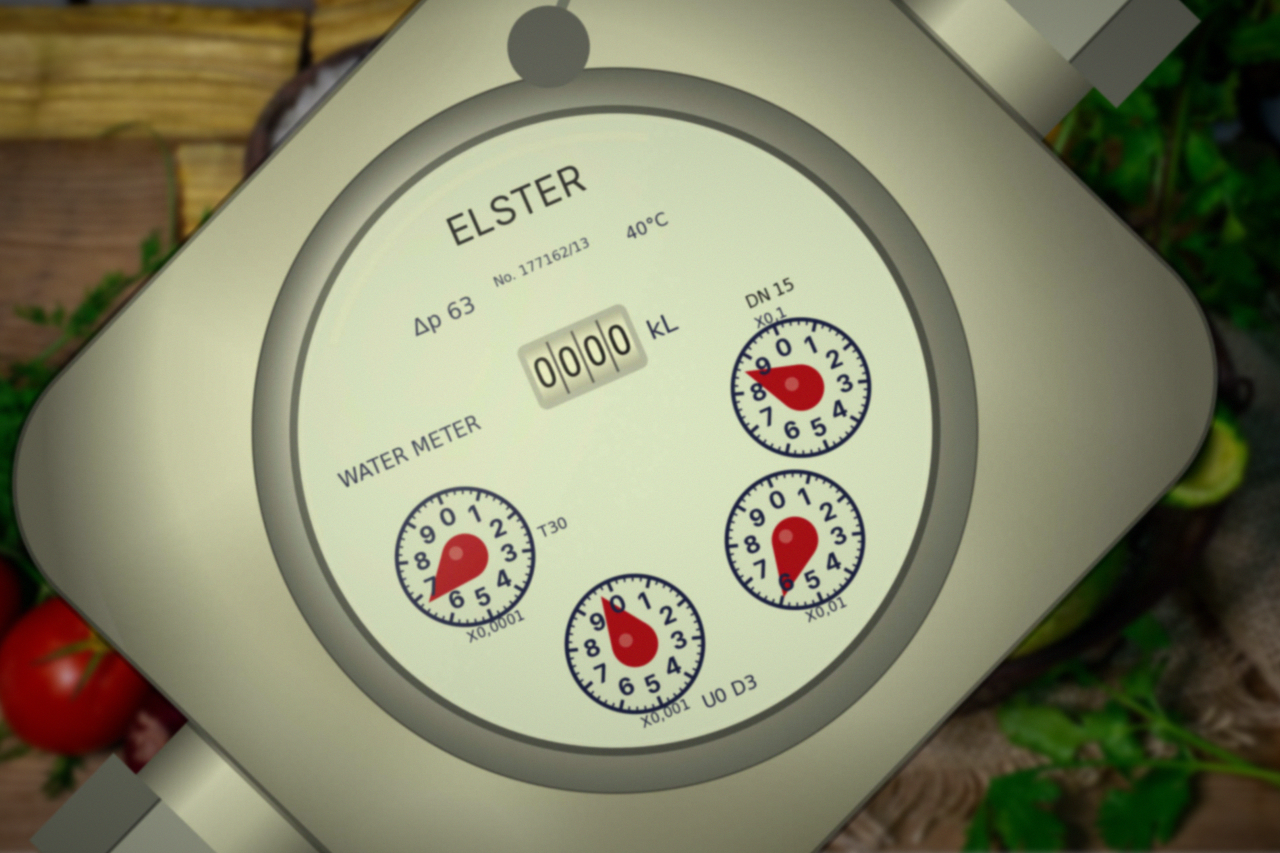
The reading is 0.8596 kL
